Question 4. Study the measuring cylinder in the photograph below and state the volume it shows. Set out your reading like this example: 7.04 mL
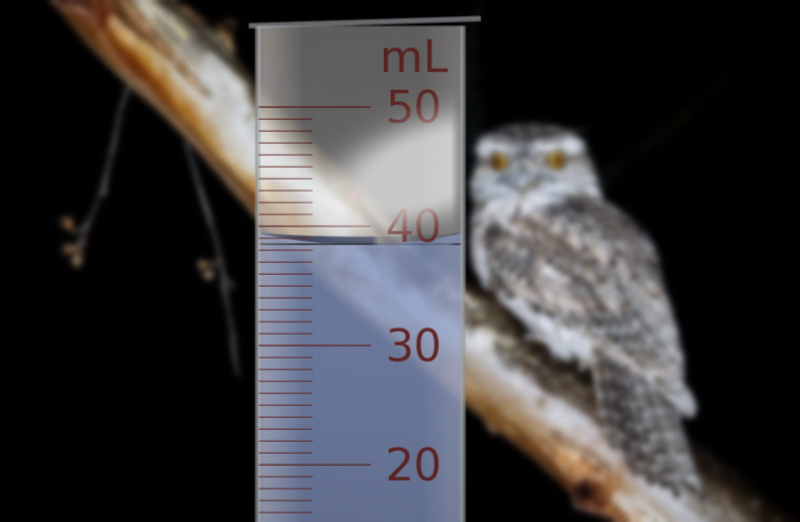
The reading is 38.5 mL
